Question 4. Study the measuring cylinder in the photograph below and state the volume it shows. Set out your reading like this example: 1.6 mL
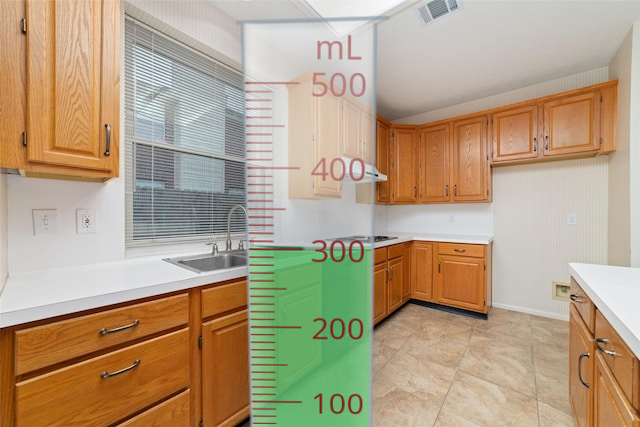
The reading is 300 mL
